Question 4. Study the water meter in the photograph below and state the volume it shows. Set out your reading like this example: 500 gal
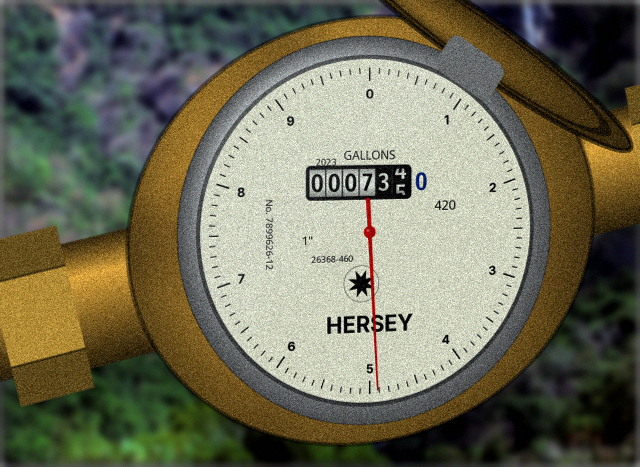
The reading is 7344.9 gal
